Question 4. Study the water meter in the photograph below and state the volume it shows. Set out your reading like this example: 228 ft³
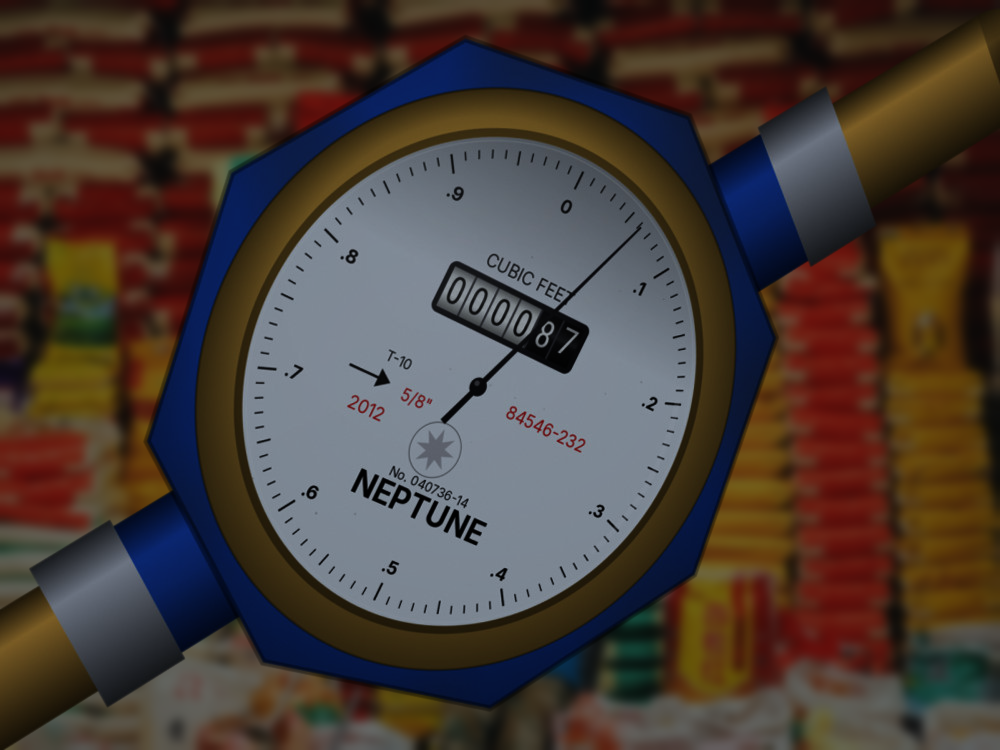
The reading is 87.06 ft³
